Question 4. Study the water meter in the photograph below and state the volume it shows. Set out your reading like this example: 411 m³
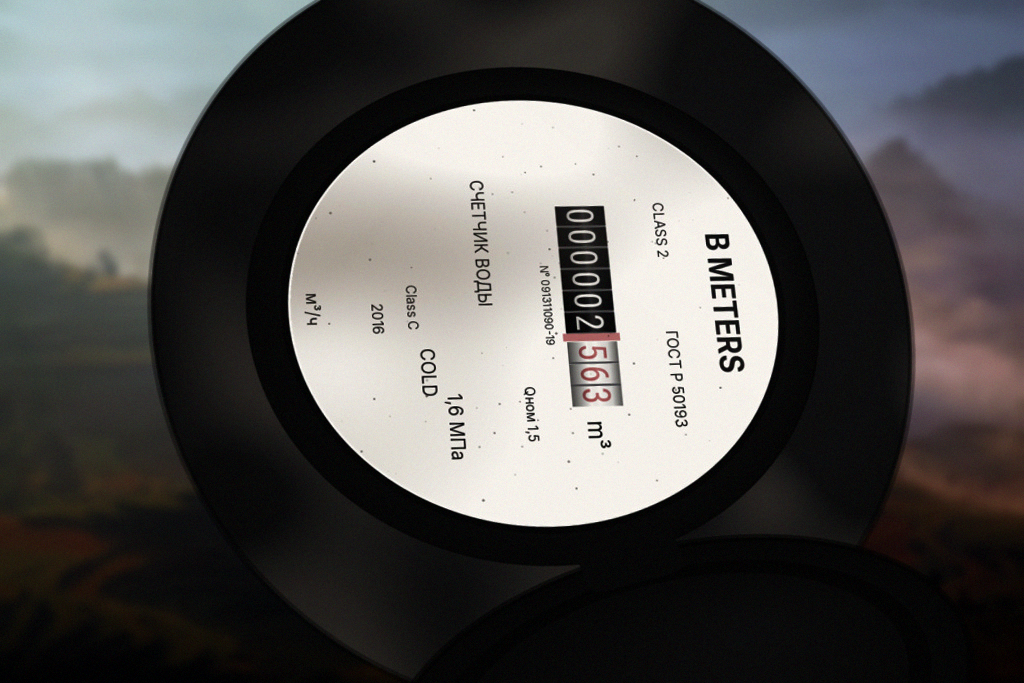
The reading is 2.563 m³
